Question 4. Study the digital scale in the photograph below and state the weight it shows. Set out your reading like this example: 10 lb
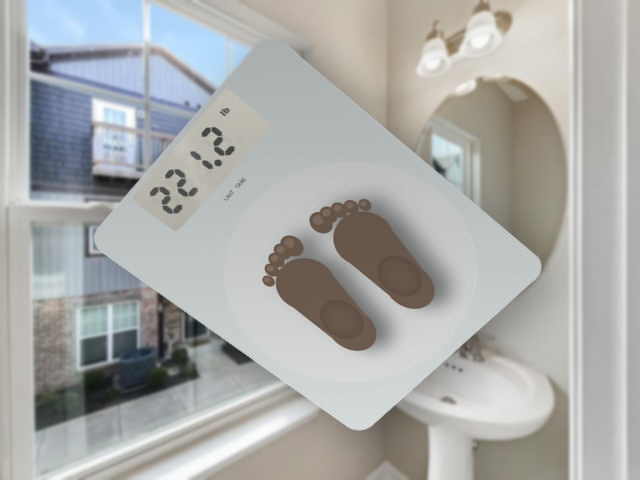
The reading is 221.2 lb
